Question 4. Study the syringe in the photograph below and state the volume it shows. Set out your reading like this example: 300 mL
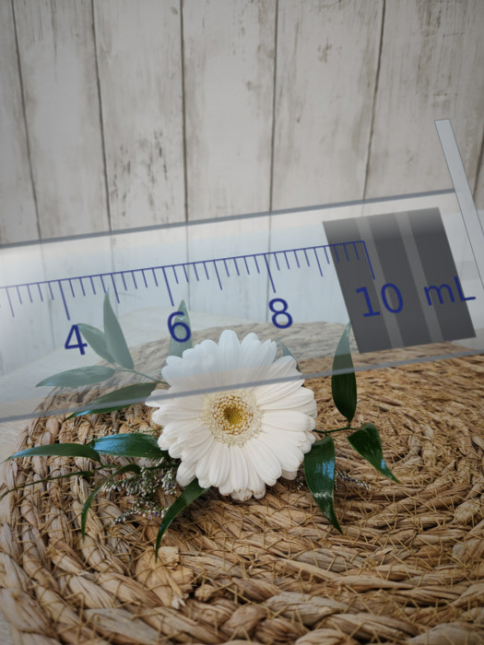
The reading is 9.3 mL
